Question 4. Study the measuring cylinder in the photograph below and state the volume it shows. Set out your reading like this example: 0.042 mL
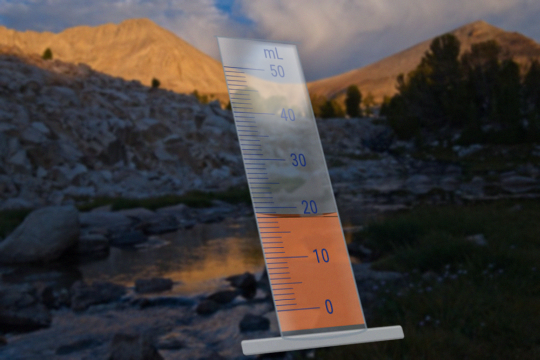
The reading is 18 mL
